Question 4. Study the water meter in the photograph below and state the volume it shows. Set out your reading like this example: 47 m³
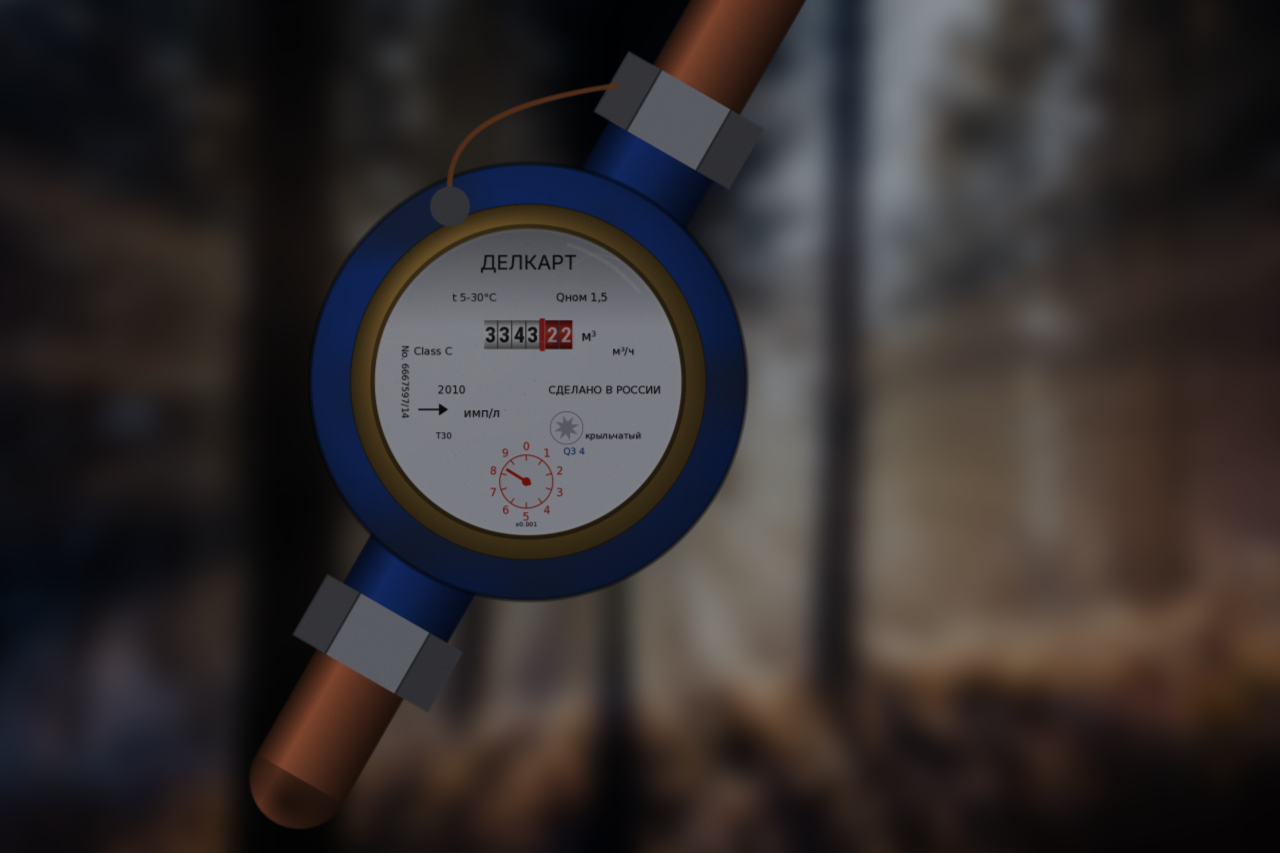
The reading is 3343.228 m³
